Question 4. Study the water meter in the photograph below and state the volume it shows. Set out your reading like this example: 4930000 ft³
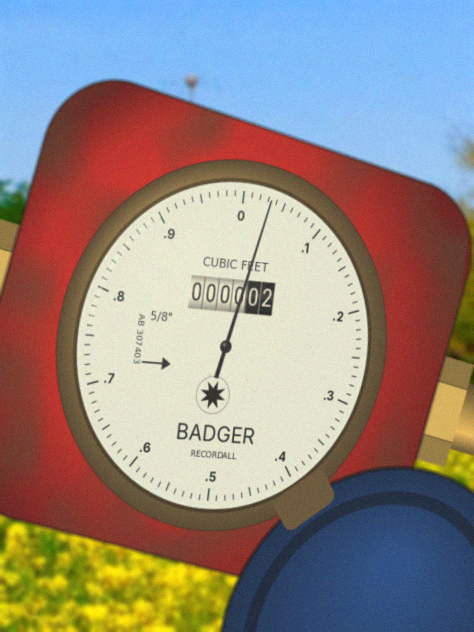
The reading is 2.03 ft³
